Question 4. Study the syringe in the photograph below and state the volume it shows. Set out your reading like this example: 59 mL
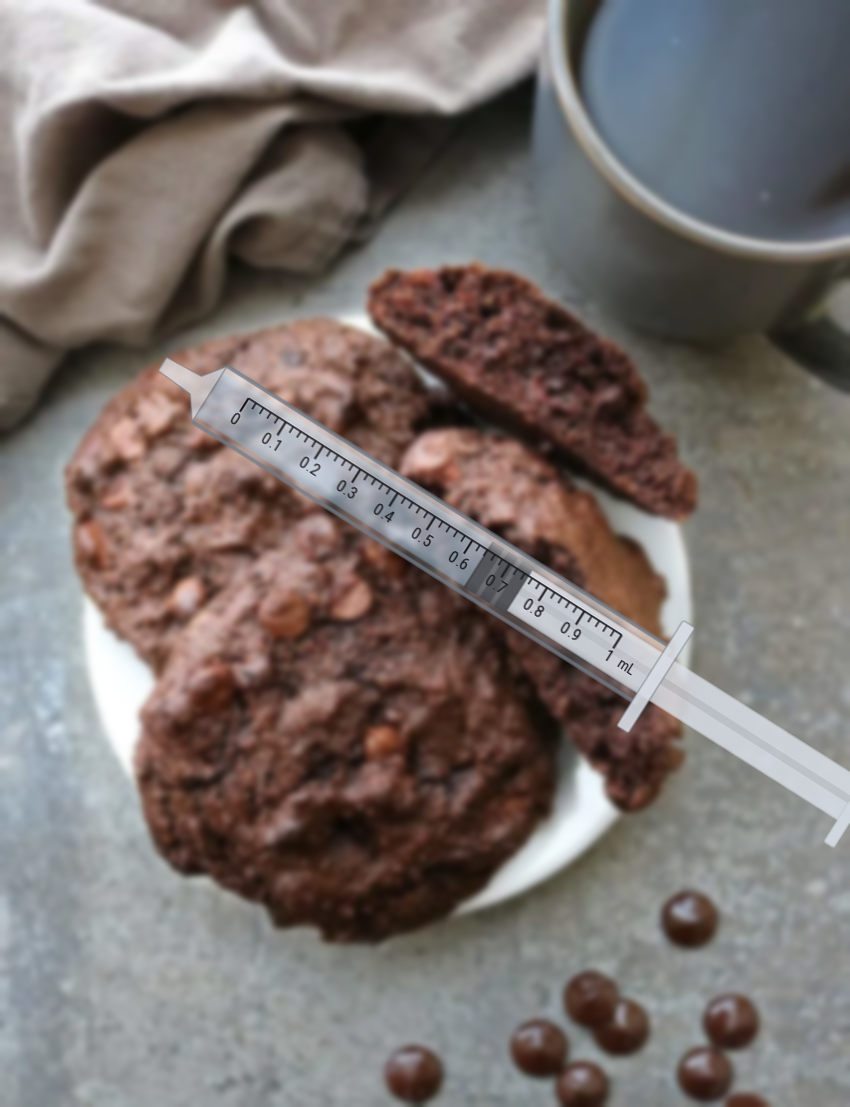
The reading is 0.64 mL
